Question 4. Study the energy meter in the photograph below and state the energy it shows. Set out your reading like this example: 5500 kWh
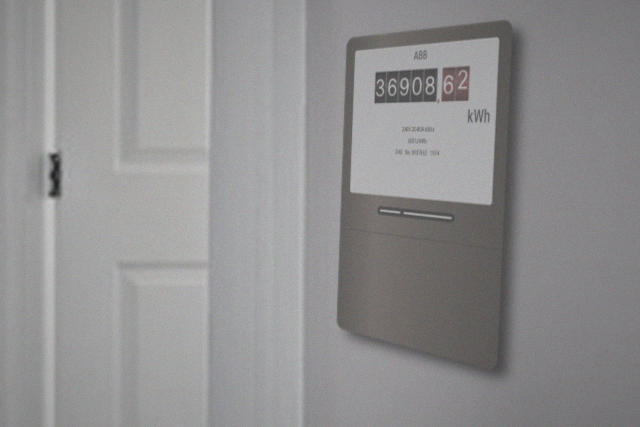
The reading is 36908.62 kWh
